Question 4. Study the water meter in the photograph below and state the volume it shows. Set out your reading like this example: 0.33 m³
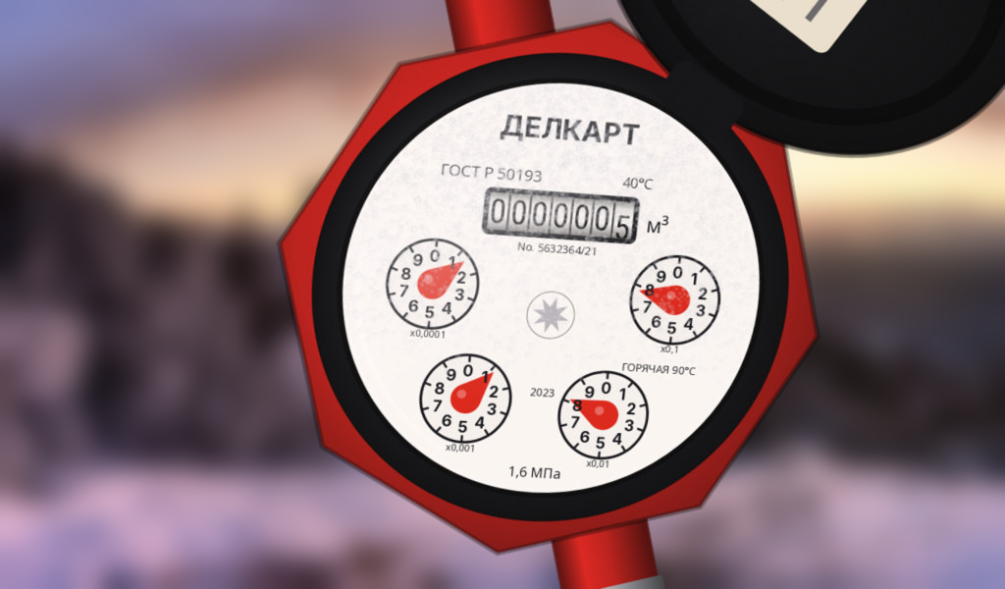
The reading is 4.7811 m³
